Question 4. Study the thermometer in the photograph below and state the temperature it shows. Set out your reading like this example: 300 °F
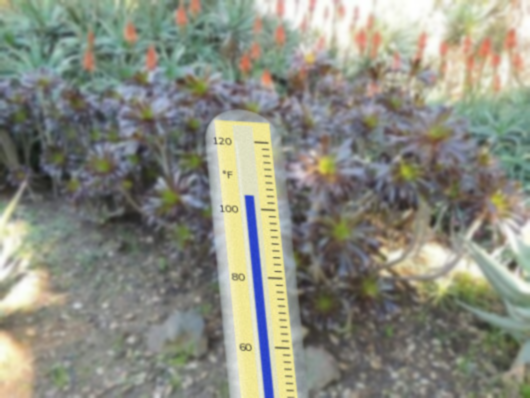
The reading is 104 °F
